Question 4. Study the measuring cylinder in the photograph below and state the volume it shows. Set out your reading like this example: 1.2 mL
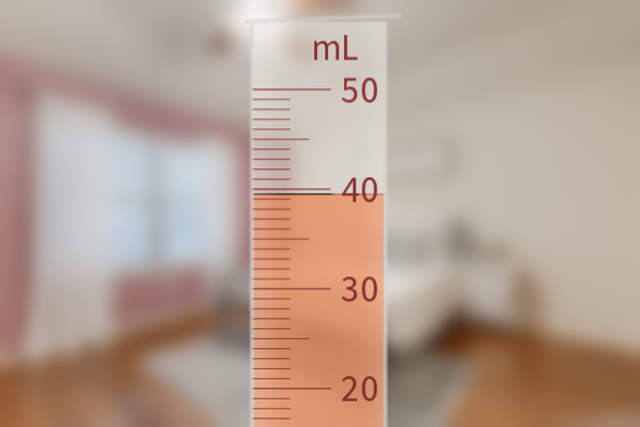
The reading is 39.5 mL
